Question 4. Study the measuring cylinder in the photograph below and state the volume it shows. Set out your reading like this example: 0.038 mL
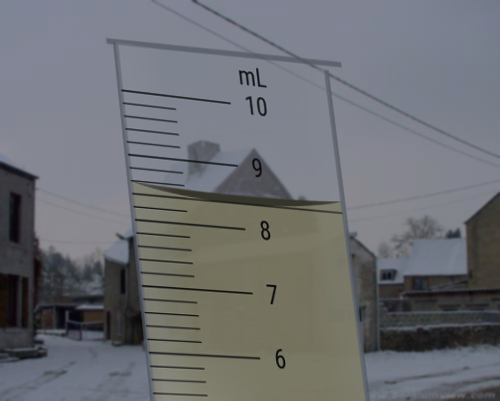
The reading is 8.4 mL
